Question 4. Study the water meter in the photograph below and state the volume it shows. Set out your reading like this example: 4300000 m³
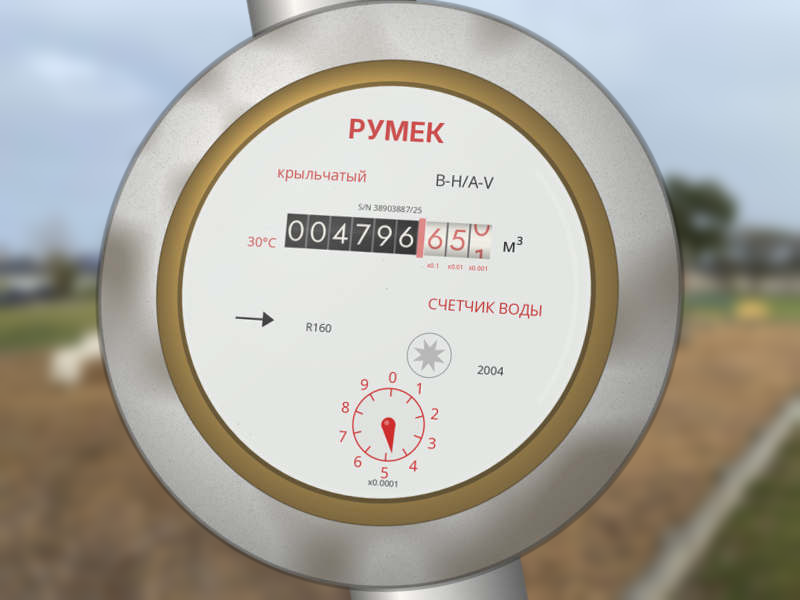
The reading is 4796.6504 m³
